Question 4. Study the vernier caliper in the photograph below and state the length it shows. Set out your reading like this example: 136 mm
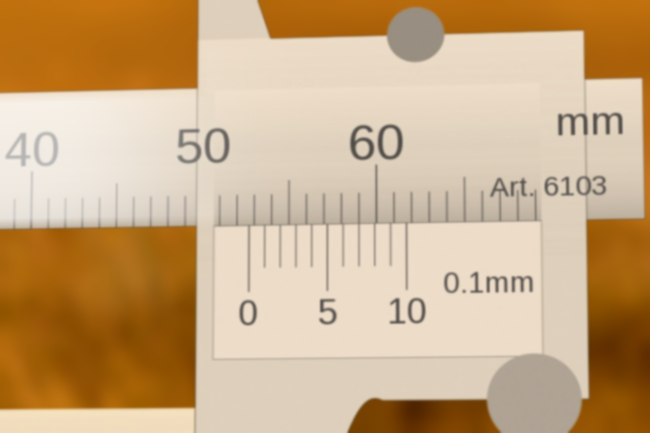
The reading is 52.7 mm
